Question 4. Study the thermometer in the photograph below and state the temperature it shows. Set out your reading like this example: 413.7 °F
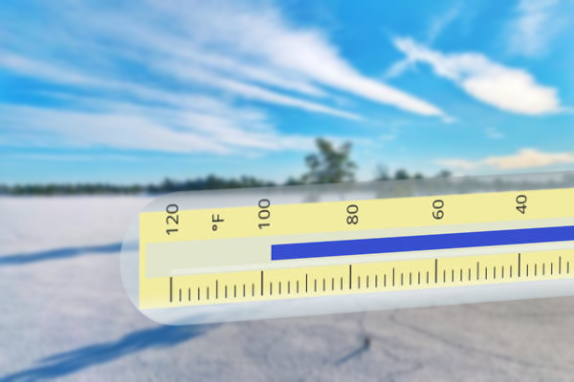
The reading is 98 °F
